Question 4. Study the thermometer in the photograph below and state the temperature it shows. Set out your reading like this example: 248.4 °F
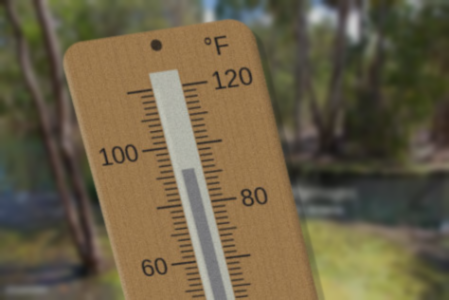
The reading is 92 °F
